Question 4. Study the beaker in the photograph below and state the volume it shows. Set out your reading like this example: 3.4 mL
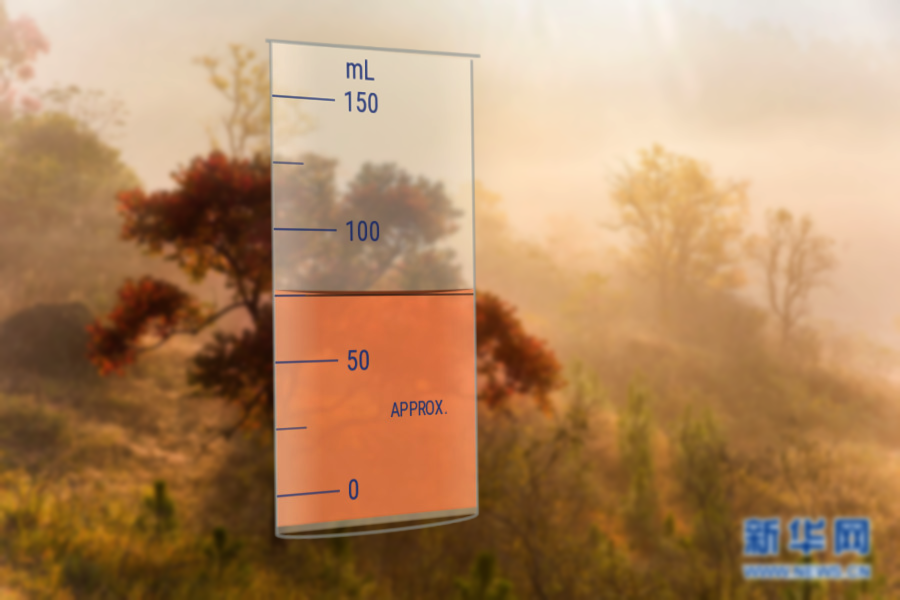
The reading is 75 mL
